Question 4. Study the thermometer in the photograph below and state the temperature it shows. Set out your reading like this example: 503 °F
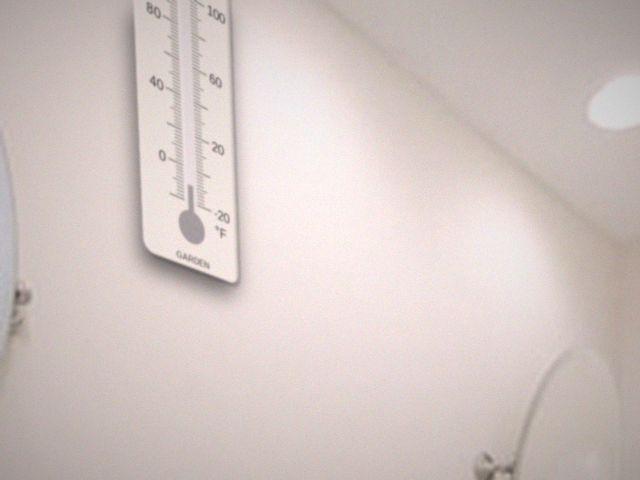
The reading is -10 °F
